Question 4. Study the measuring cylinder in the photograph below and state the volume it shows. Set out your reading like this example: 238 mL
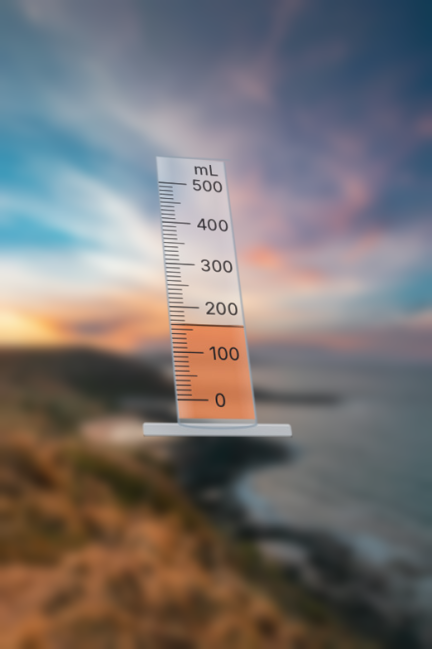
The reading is 160 mL
